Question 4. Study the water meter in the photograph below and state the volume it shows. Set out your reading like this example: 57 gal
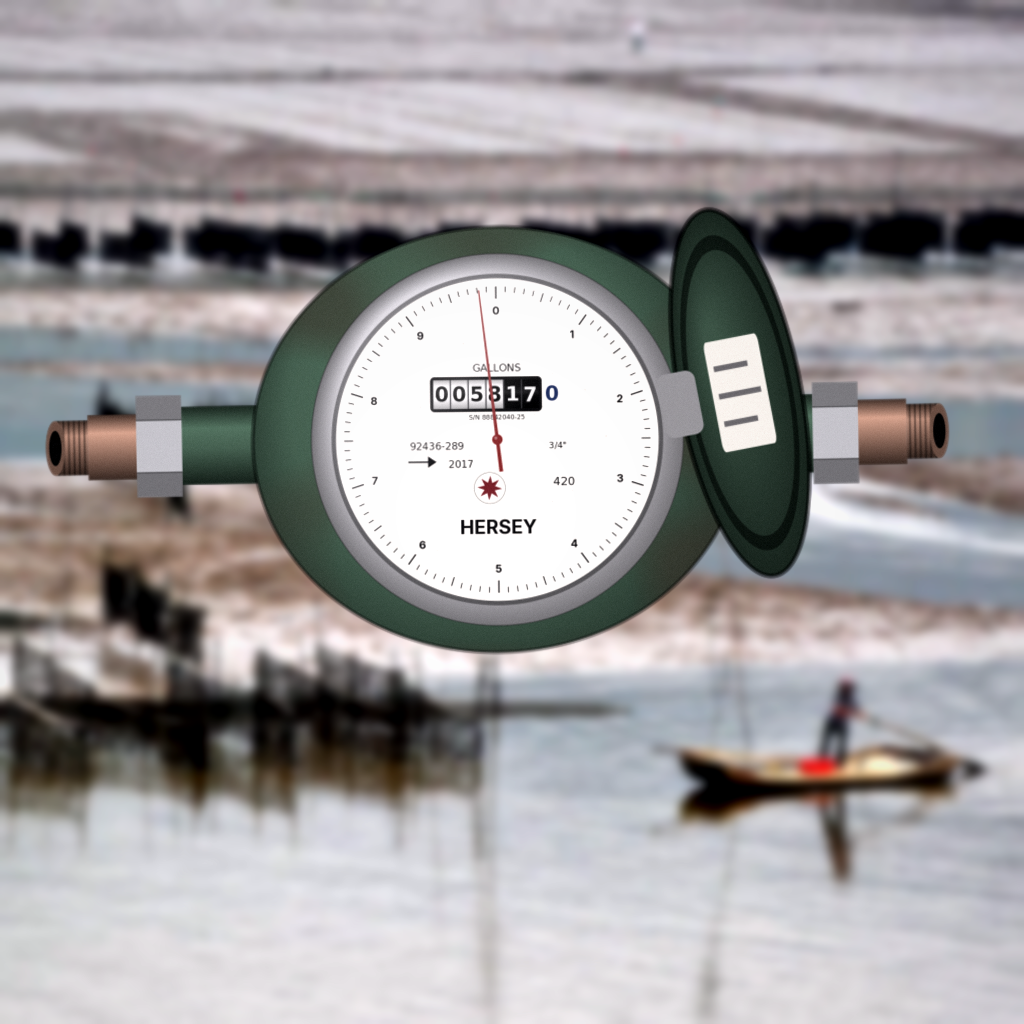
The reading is 58169.8 gal
